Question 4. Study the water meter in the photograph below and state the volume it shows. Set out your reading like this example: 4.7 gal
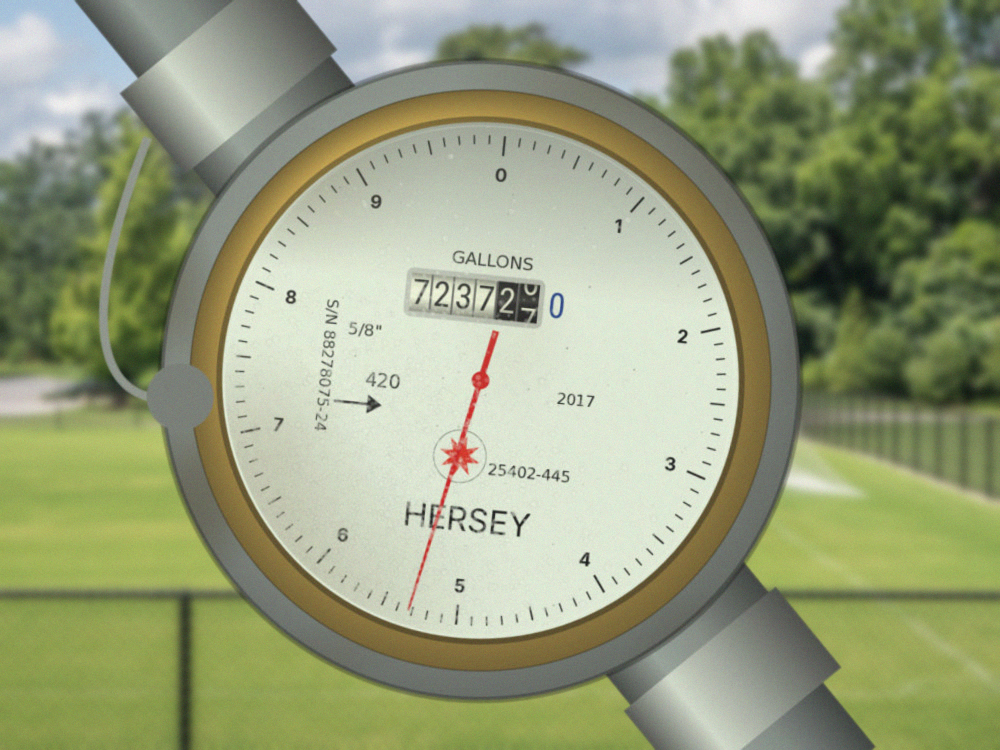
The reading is 7237265.3 gal
